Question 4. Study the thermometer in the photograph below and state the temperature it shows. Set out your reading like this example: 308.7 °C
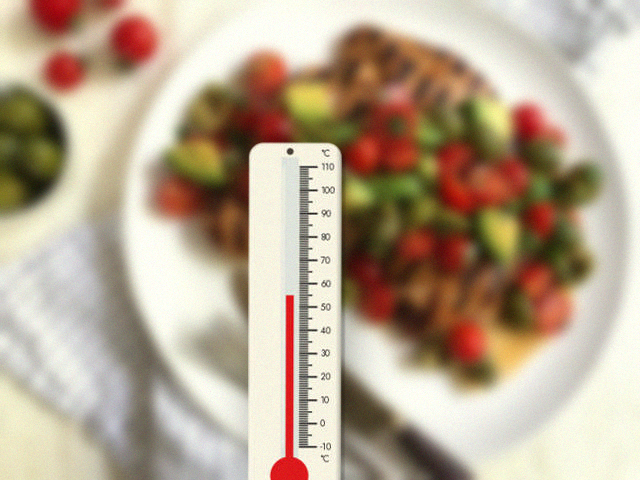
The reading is 55 °C
